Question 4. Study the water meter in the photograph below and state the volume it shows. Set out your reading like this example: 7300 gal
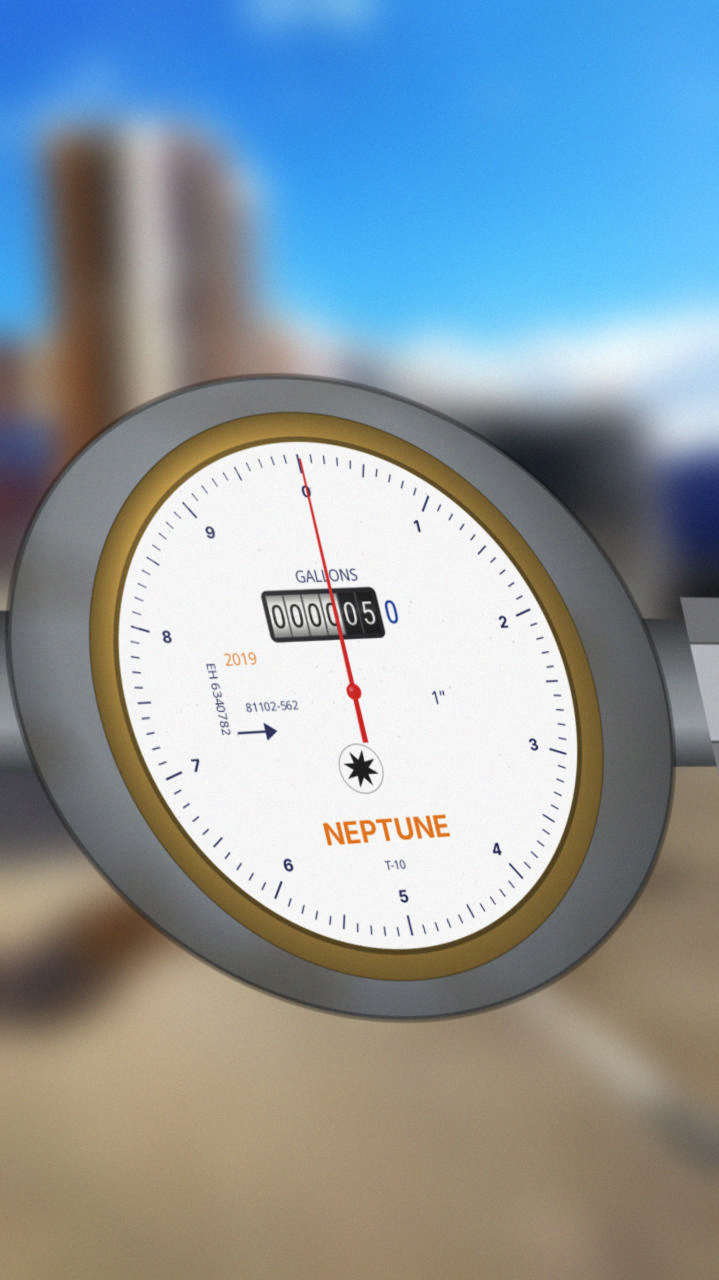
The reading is 50.0 gal
